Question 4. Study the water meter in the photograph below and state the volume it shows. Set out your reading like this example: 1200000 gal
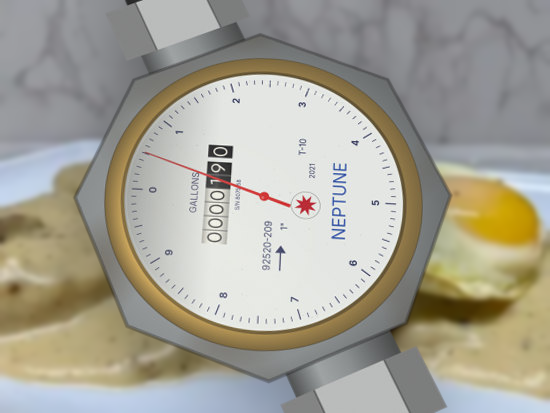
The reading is 190.5 gal
